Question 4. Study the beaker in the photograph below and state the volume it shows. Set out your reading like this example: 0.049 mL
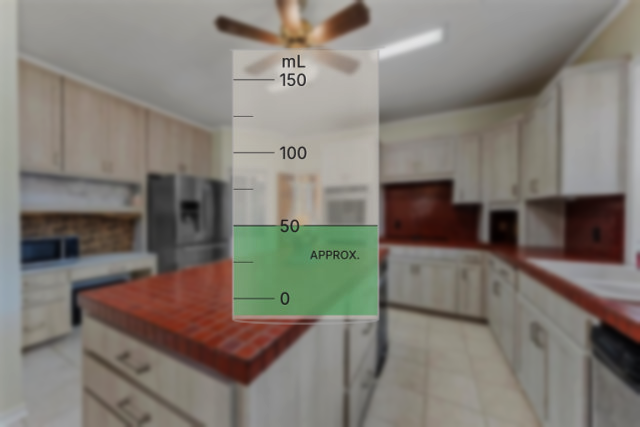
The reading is 50 mL
